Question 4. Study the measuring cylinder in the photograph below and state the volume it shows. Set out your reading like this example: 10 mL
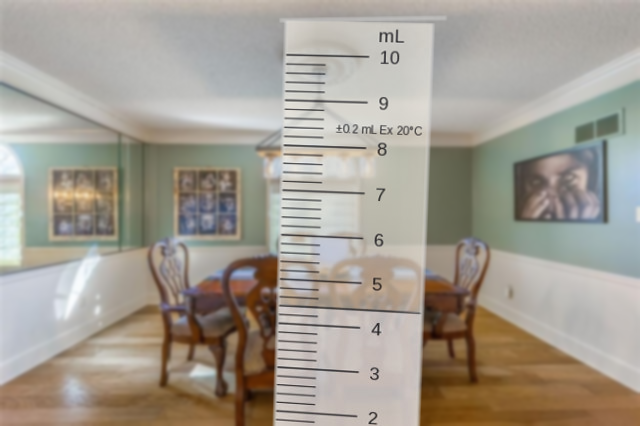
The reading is 4.4 mL
